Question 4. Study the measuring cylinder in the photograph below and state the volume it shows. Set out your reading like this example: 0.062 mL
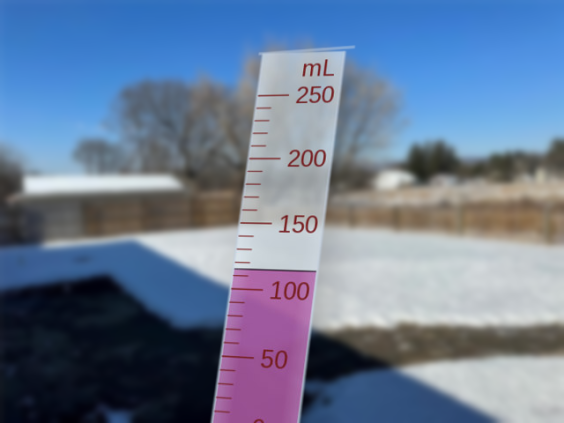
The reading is 115 mL
